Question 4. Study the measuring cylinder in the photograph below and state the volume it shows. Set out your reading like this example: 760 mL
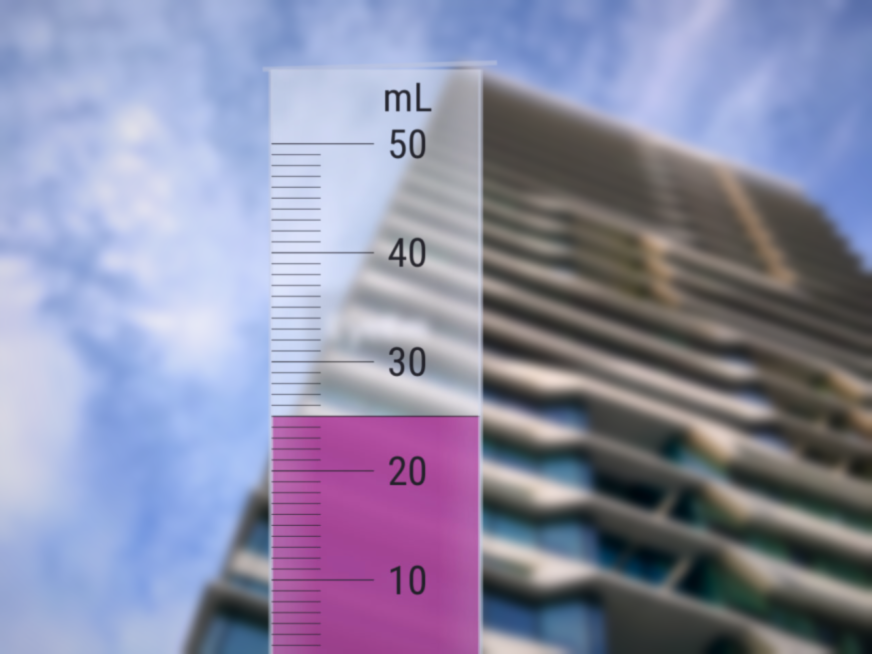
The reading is 25 mL
